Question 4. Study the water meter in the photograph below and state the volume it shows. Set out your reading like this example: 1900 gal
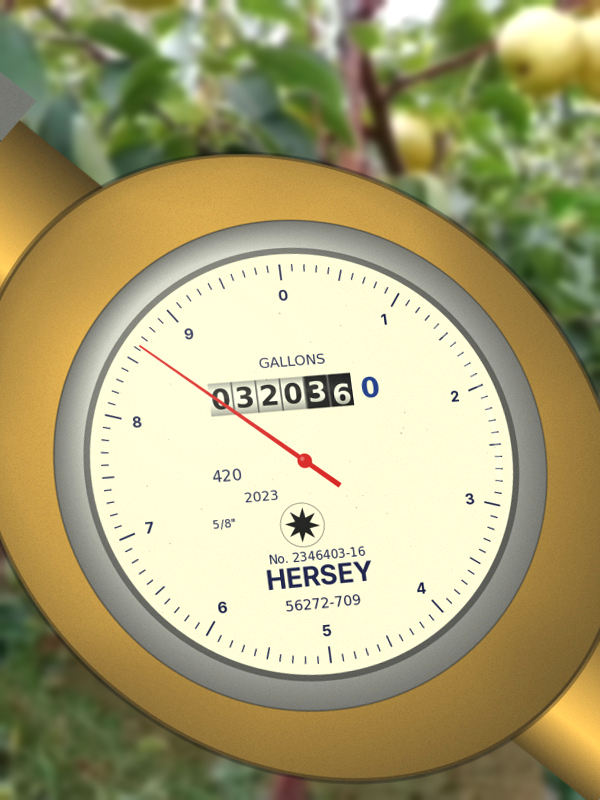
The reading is 320358.6 gal
